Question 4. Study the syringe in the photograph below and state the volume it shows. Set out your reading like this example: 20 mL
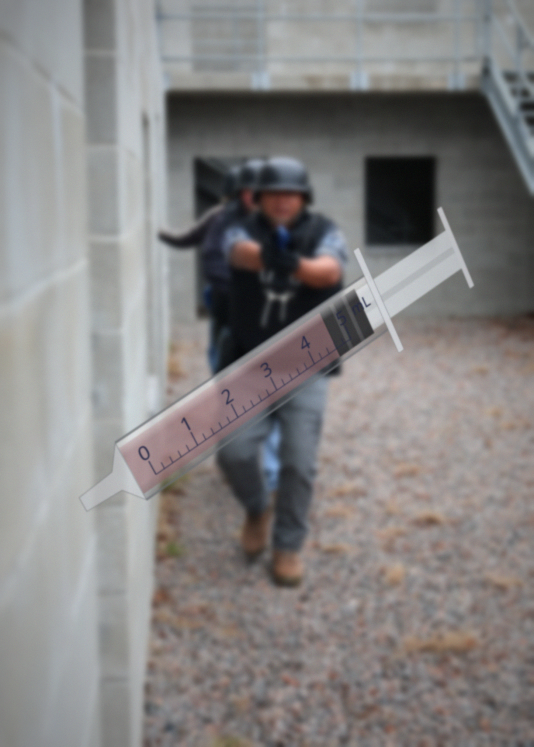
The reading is 4.6 mL
